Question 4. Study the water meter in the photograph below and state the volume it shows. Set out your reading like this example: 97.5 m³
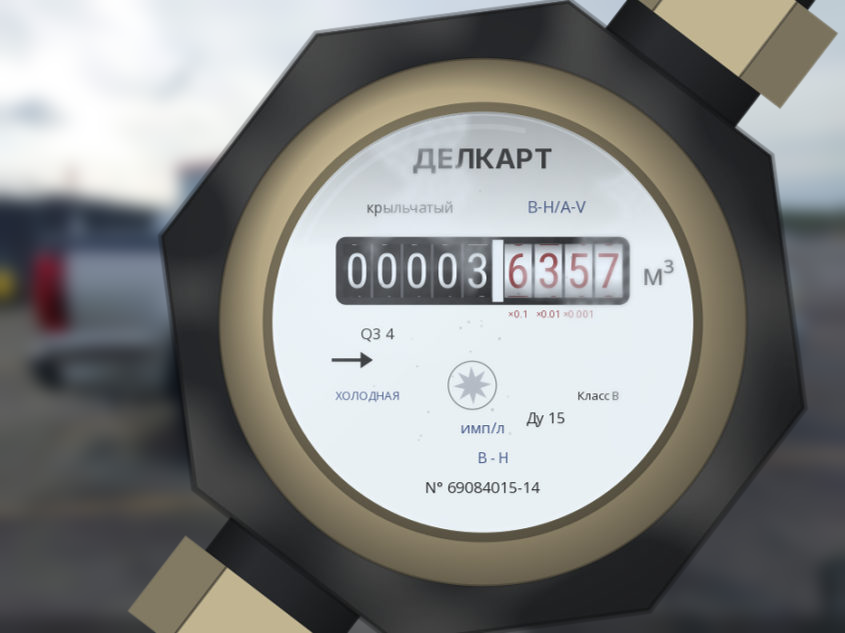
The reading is 3.6357 m³
